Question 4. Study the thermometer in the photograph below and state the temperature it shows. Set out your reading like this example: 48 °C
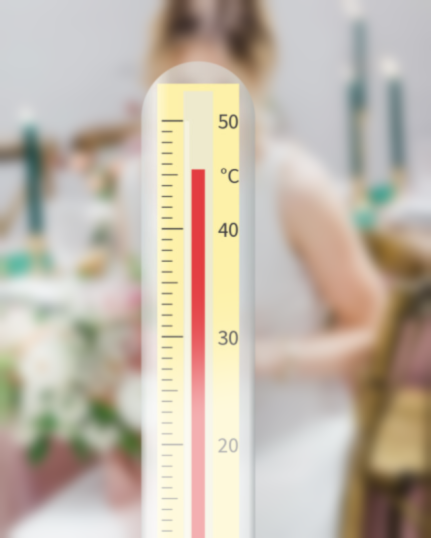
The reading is 45.5 °C
